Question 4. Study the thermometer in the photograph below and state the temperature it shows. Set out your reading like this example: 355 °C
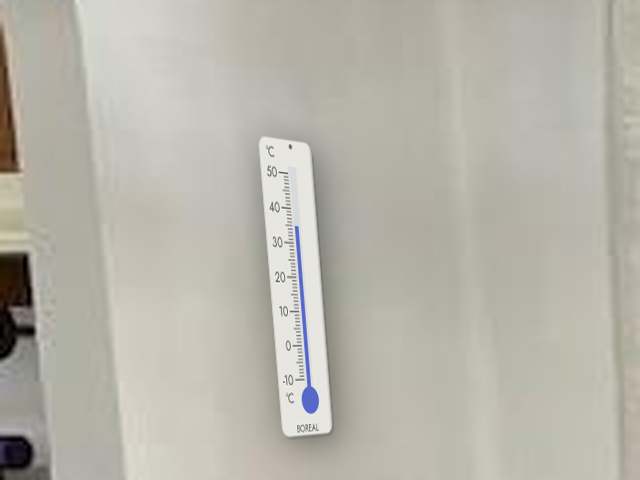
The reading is 35 °C
